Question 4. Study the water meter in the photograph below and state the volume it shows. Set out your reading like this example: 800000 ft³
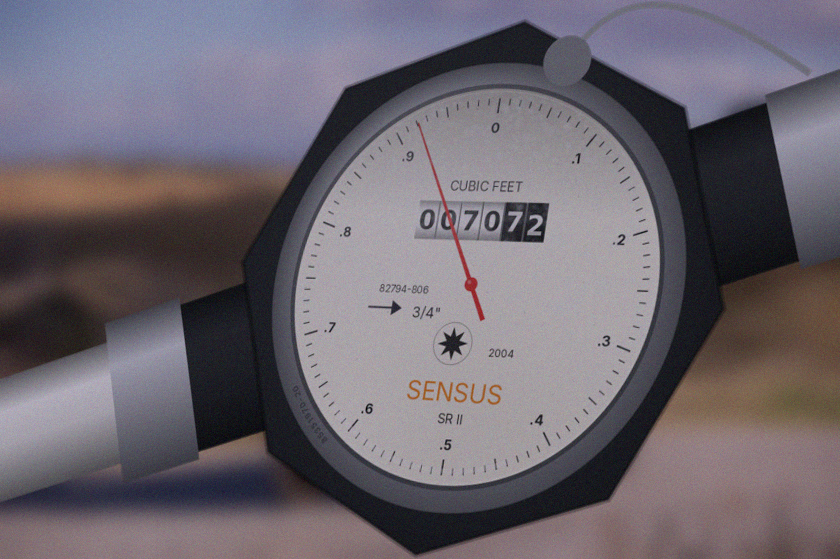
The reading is 7071.92 ft³
